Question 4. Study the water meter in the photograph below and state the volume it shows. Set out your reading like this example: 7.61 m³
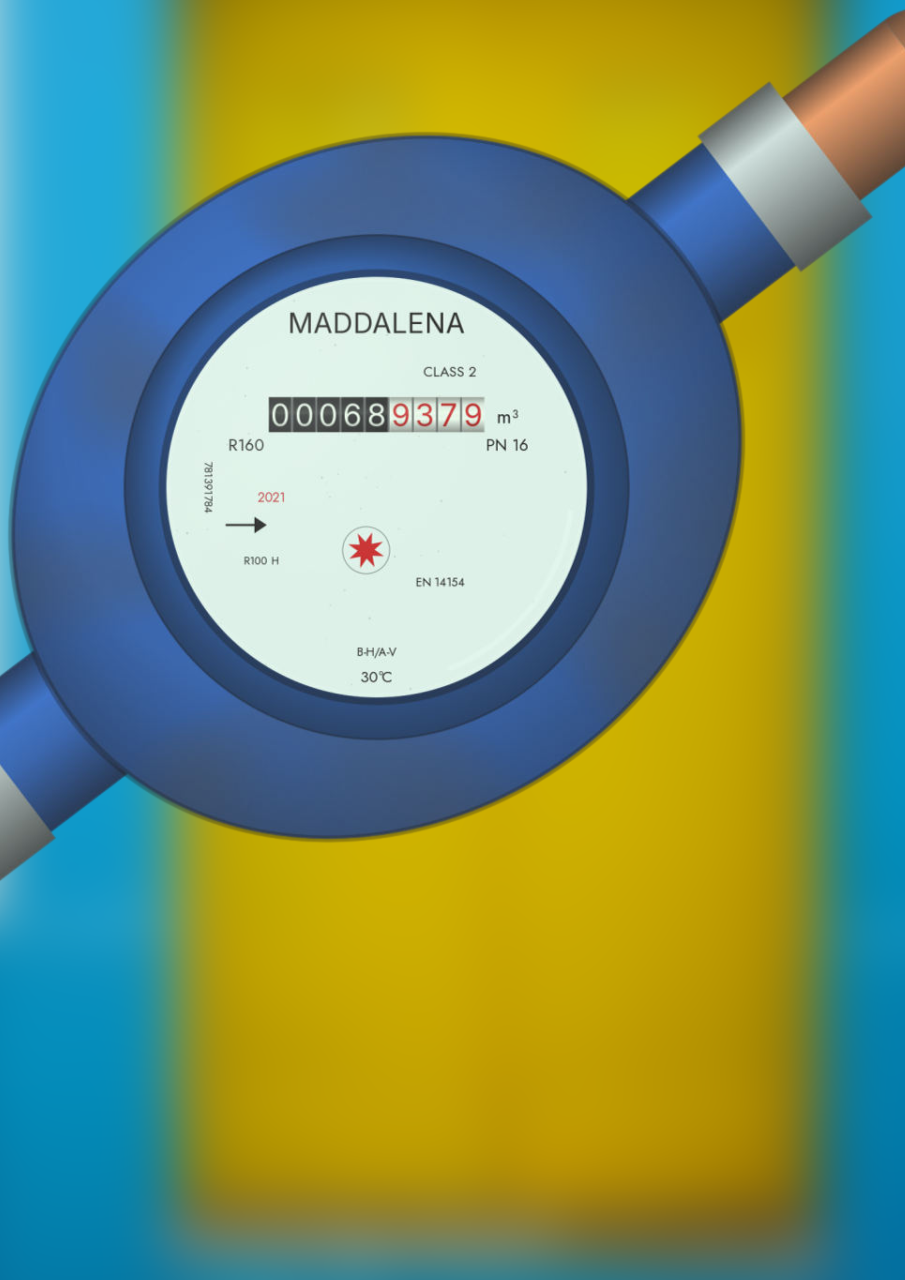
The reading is 68.9379 m³
